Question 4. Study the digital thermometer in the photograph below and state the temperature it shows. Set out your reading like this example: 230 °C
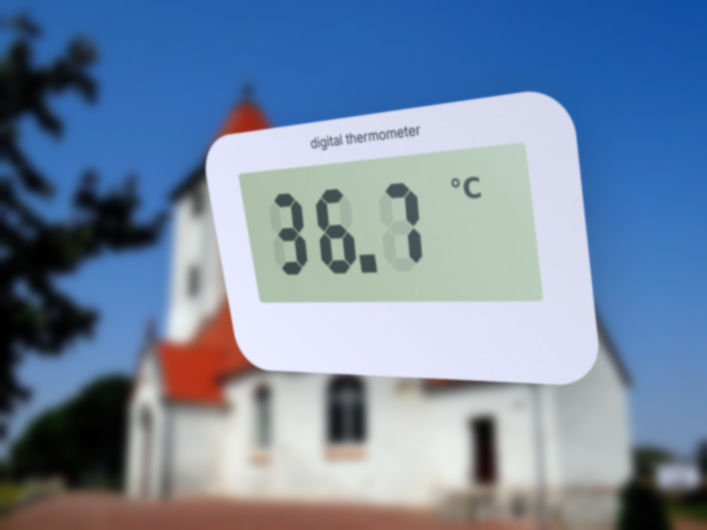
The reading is 36.7 °C
